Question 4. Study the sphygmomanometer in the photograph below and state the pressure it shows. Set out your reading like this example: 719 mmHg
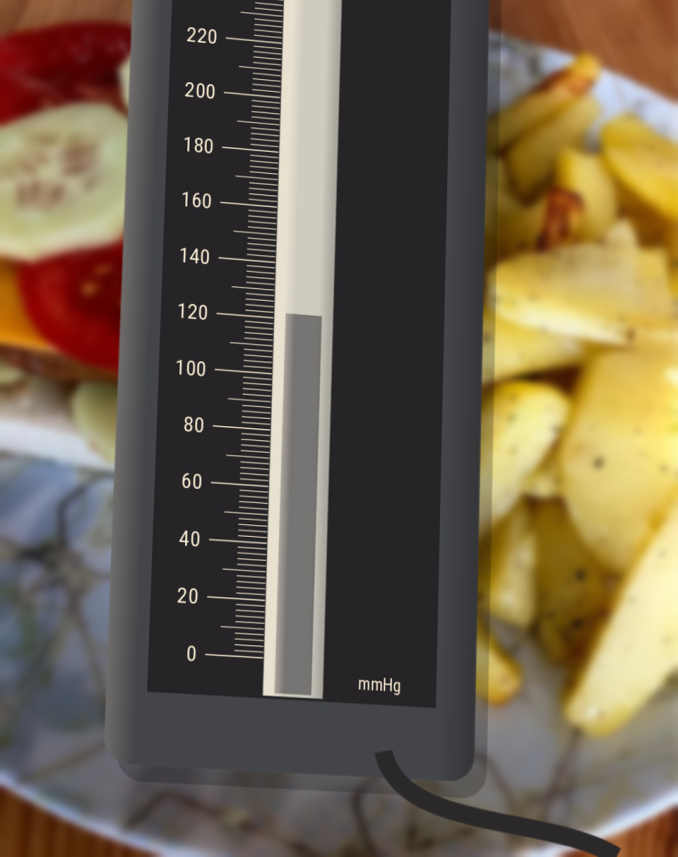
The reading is 122 mmHg
